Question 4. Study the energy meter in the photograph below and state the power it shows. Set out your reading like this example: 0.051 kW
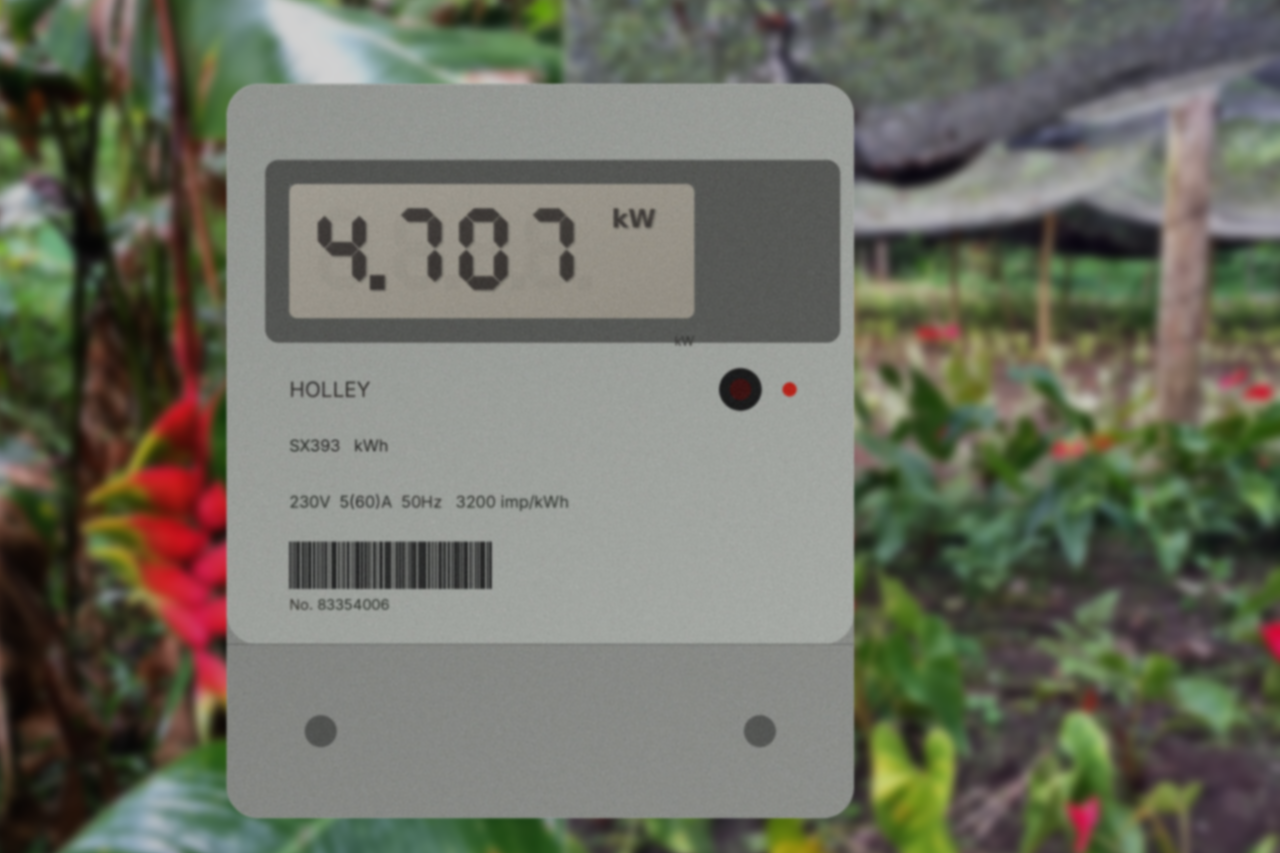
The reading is 4.707 kW
